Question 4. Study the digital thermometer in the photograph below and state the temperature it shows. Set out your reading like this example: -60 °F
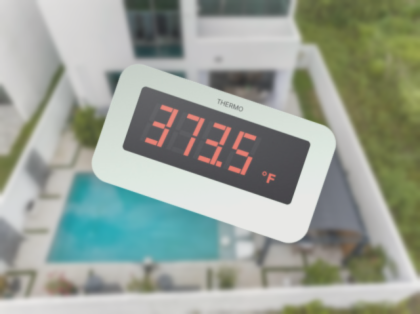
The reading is 373.5 °F
